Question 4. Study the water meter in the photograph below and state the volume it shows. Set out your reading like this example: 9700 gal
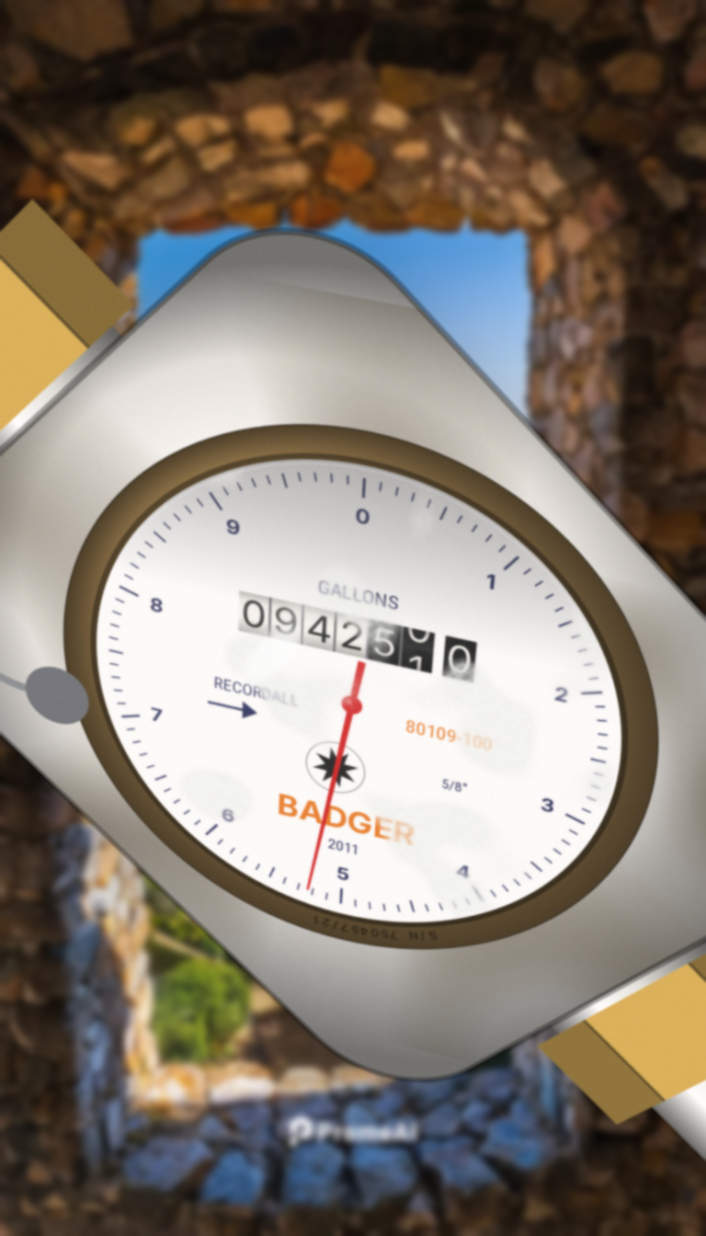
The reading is 942505.2 gal
